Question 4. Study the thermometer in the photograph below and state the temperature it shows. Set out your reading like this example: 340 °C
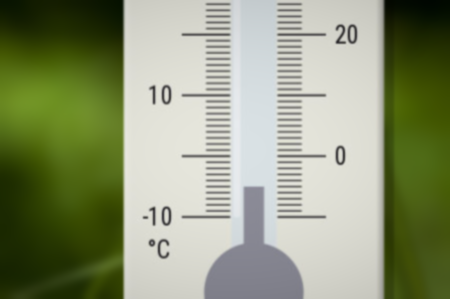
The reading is -5 °C
